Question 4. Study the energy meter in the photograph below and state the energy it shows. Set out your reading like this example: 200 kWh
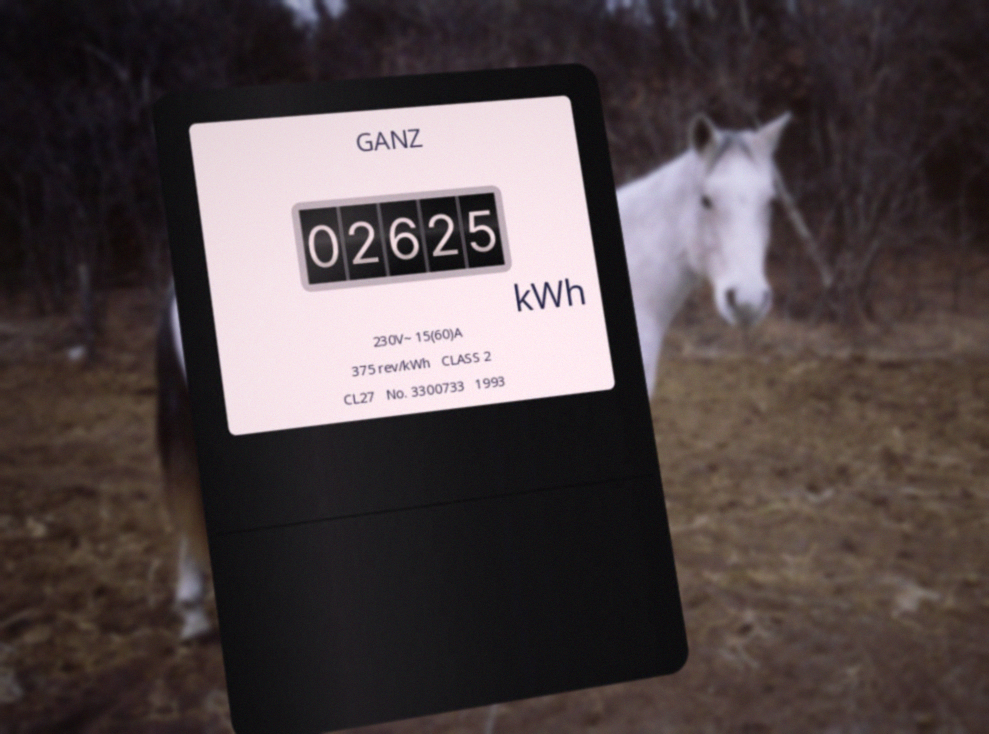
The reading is 2625 kWh
